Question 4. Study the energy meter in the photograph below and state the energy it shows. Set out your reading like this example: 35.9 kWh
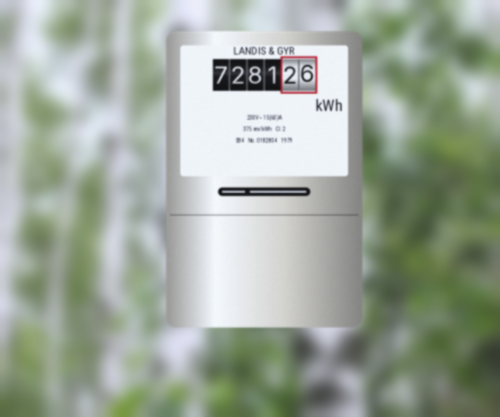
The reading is 7281.26 kWh
